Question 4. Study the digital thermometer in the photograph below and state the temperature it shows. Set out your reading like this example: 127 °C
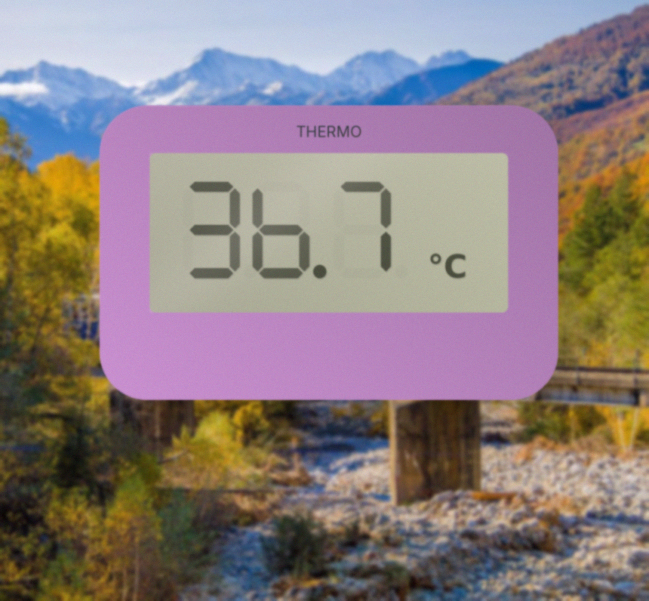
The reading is 36.7 °C
